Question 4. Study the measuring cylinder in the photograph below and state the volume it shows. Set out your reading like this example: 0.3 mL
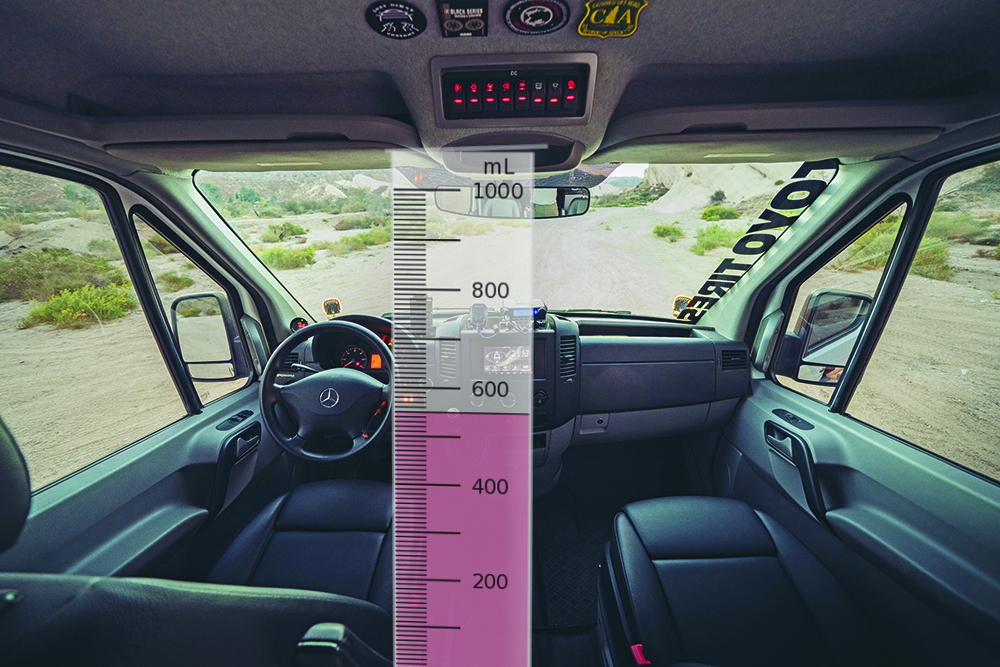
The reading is 550 mL
